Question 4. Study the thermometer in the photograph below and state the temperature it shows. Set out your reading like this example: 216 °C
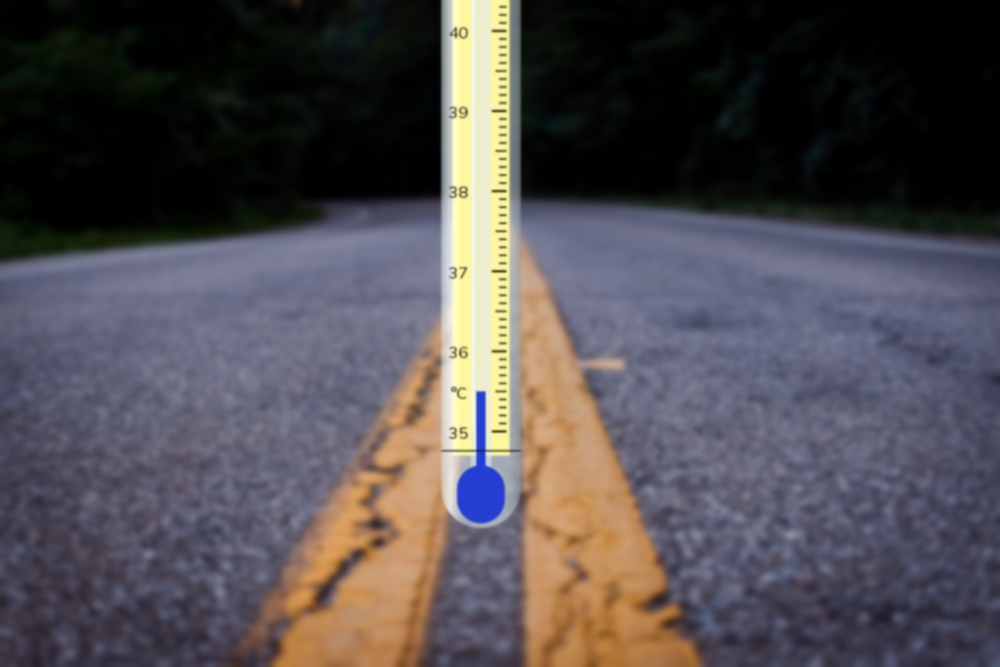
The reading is 35.5 °C
